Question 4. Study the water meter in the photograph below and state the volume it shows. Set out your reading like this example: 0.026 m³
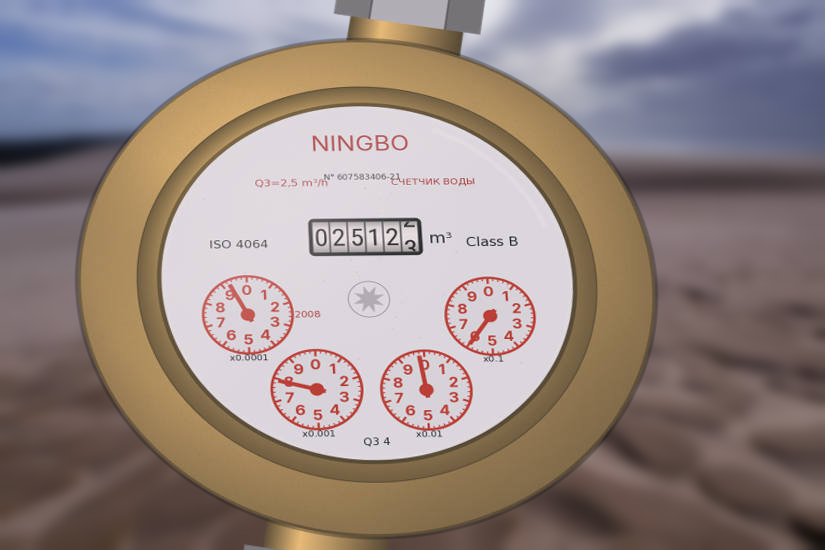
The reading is 25122.5979 m³
